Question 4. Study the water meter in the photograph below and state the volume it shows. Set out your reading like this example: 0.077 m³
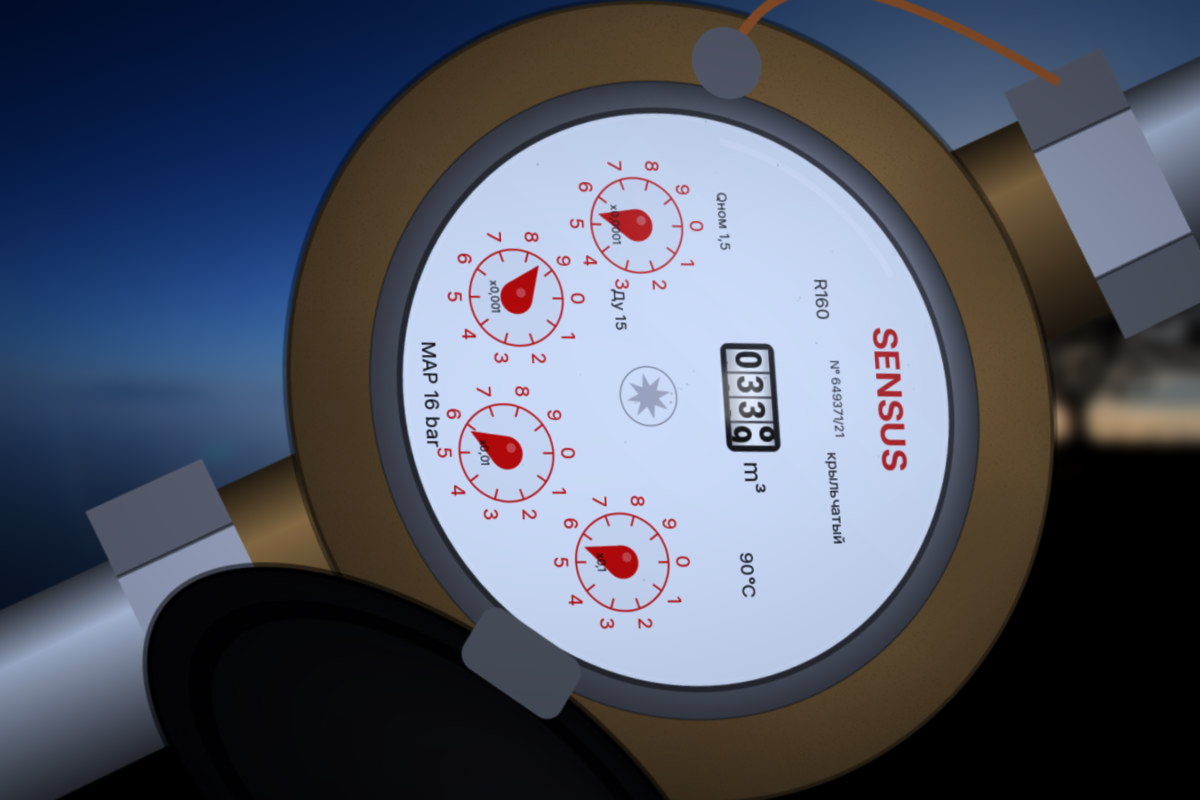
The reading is 338.5585 m³
